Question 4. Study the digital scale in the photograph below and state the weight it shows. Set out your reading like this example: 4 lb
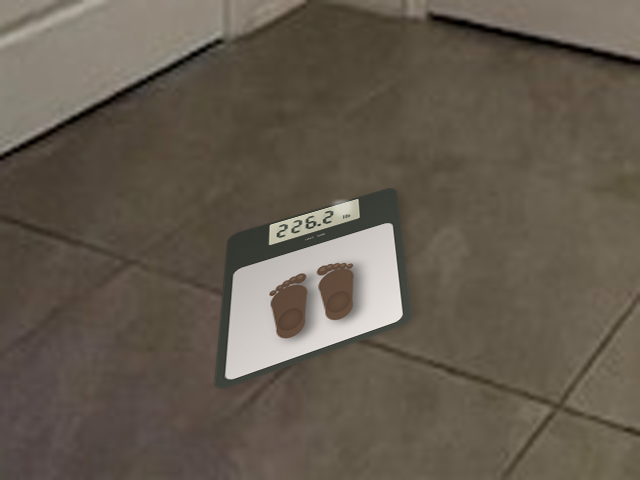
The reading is 226.2 lb
